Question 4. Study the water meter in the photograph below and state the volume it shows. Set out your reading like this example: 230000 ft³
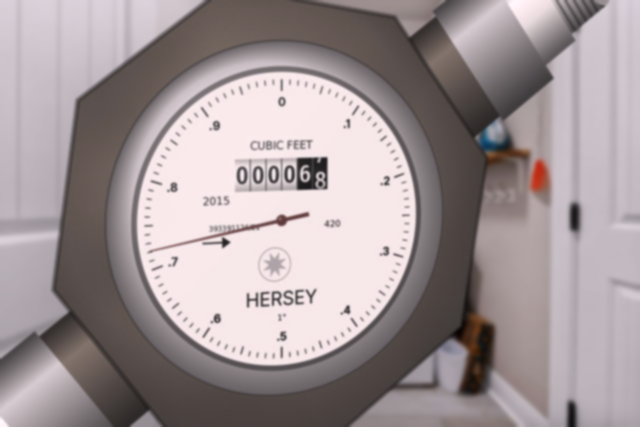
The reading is 67.72 ft³
